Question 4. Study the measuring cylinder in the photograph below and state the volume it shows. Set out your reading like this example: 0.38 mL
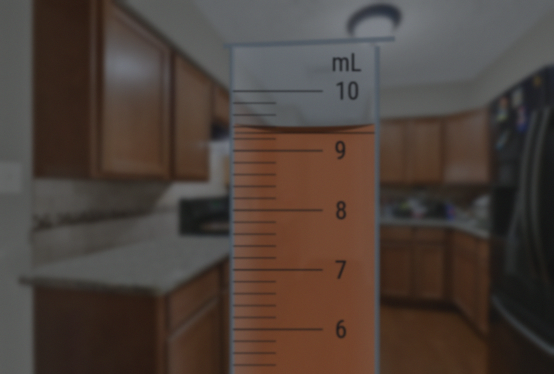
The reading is 9.3 mL
